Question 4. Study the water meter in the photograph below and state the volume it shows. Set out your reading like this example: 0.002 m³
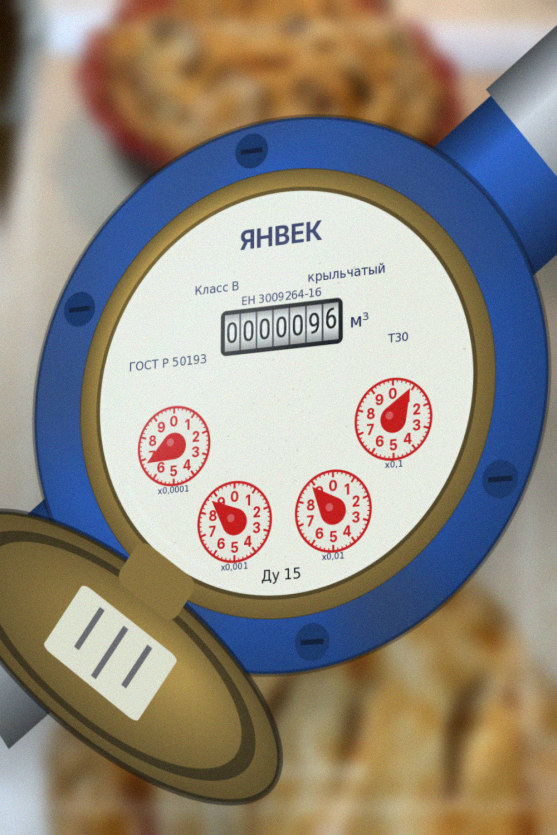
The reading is 96.0886 m³
